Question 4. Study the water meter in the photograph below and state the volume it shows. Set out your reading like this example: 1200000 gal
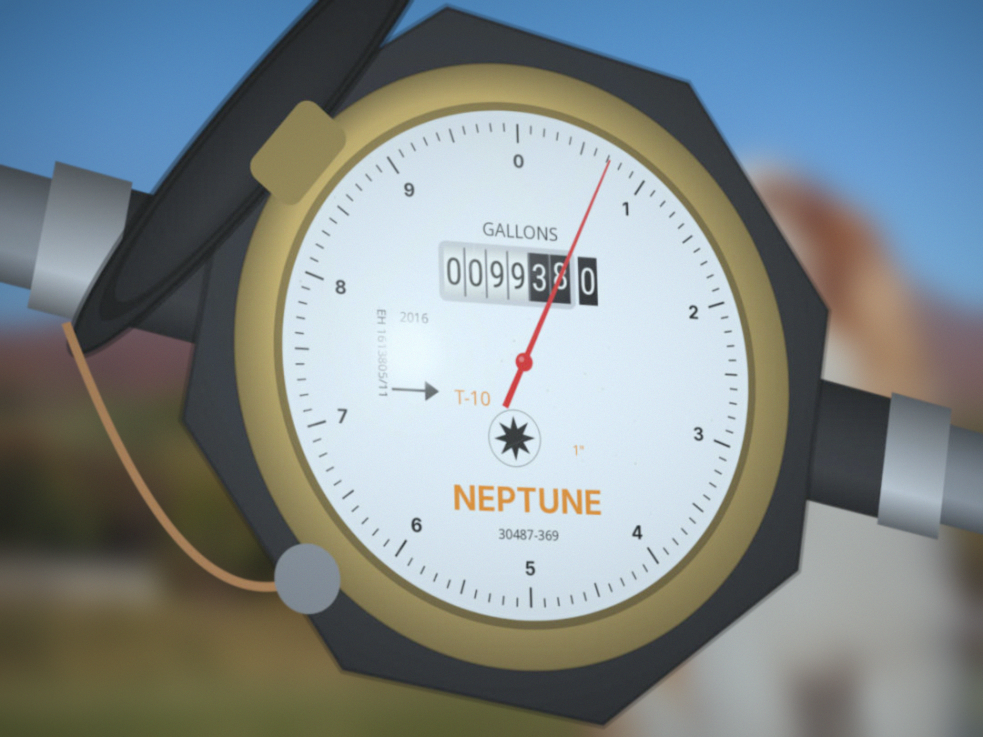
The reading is 99380.7 gal
